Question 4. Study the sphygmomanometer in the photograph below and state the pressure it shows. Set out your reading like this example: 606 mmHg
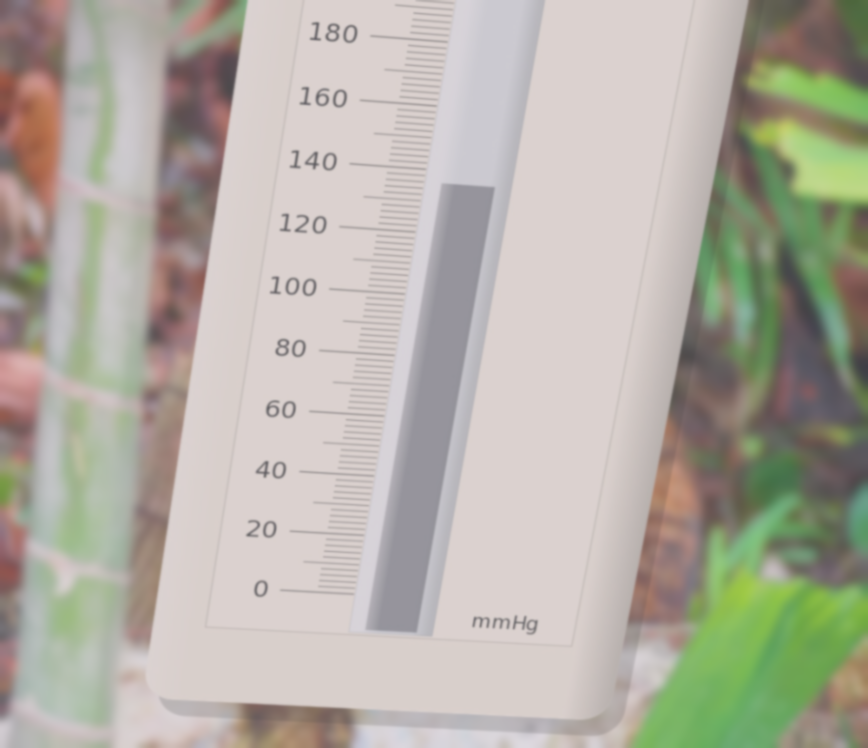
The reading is 136 mmHg
